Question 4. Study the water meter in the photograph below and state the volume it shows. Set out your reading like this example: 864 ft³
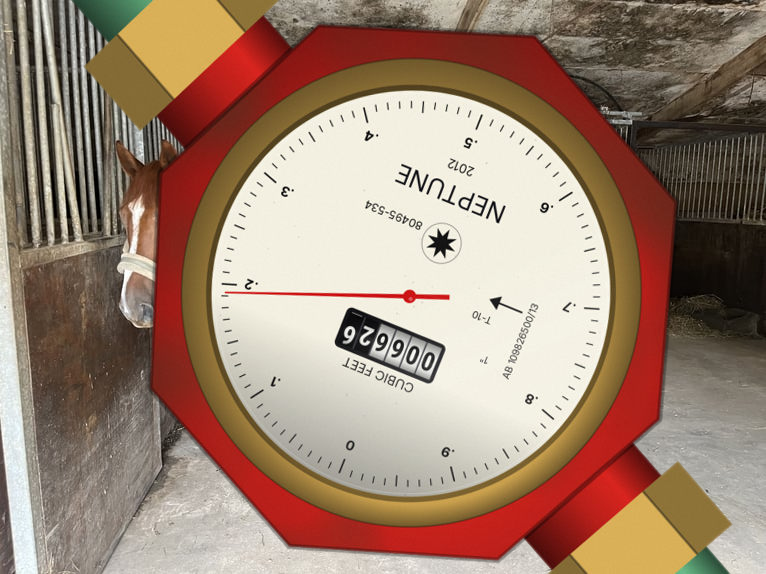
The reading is 6626.19 ft³
